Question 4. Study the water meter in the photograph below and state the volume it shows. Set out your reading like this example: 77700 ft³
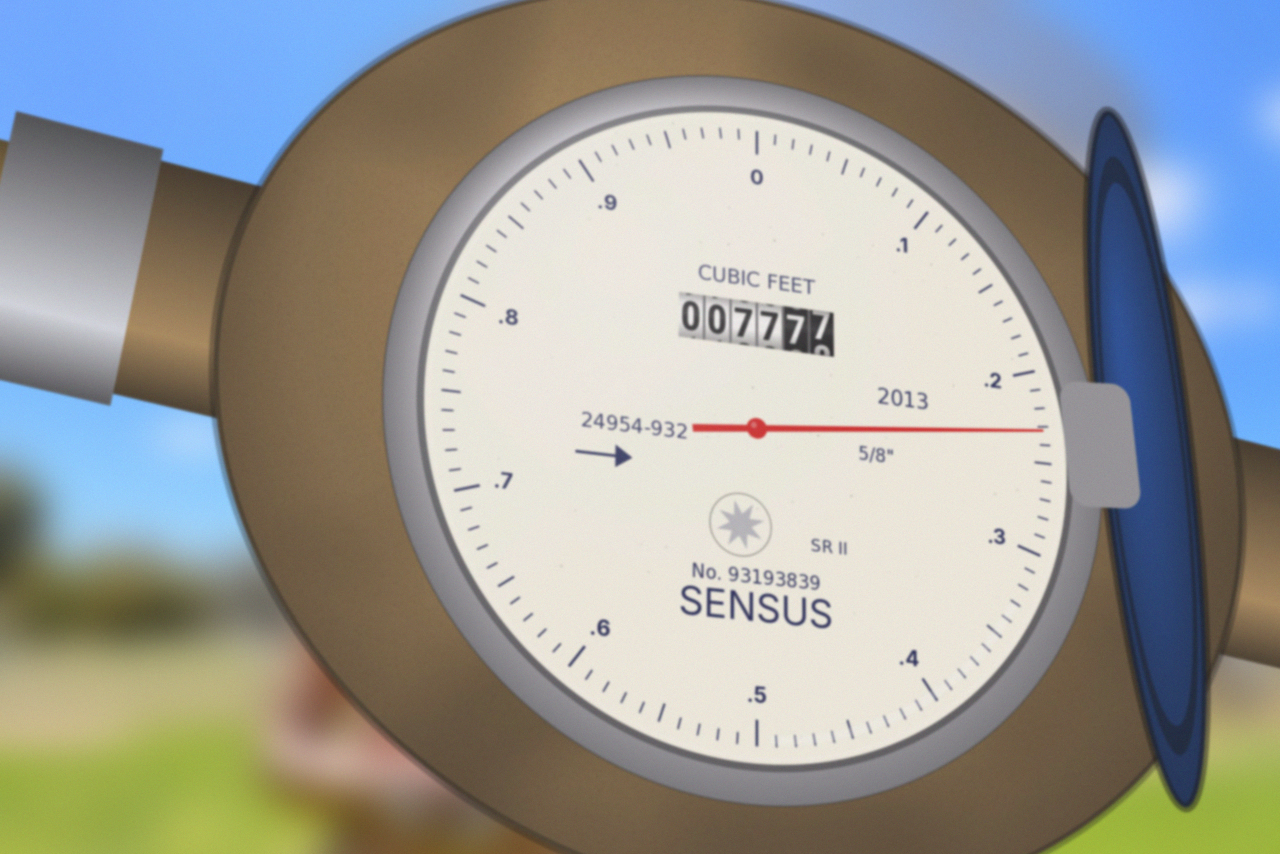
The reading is 7777.23 ft³
